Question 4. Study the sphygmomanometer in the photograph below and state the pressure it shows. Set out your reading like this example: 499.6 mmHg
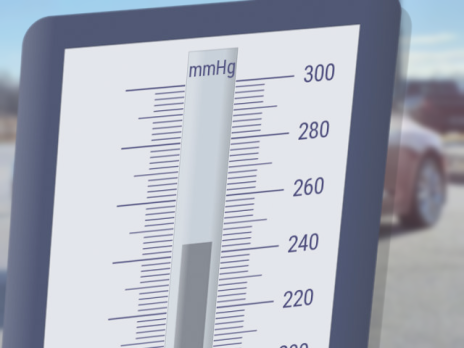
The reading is 244 mmHg
